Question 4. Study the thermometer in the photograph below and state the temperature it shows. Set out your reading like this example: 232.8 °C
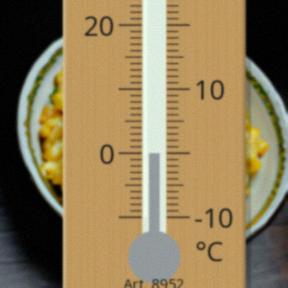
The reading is 0 °C
